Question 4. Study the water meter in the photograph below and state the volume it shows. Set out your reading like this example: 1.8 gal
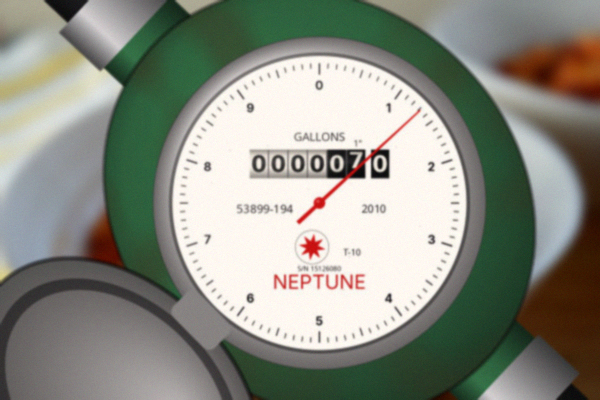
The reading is 71.3 gal
